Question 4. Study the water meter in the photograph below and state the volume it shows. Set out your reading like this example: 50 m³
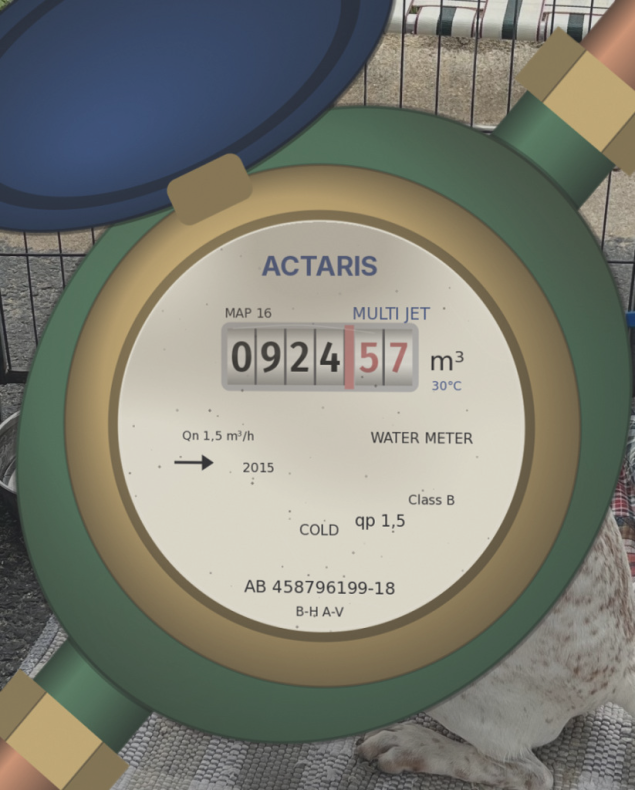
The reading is 924.57 m³
